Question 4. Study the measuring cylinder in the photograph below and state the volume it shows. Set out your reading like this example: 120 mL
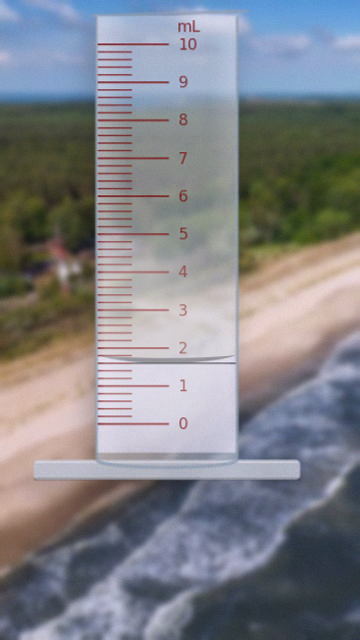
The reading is 1.6 mL
